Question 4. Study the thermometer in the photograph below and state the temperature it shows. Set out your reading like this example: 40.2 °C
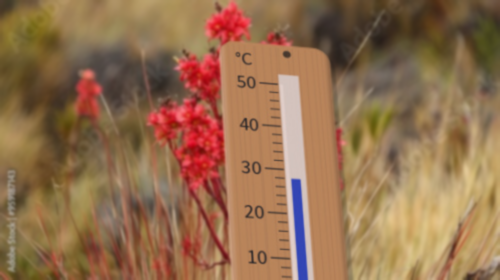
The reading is 28 °C
